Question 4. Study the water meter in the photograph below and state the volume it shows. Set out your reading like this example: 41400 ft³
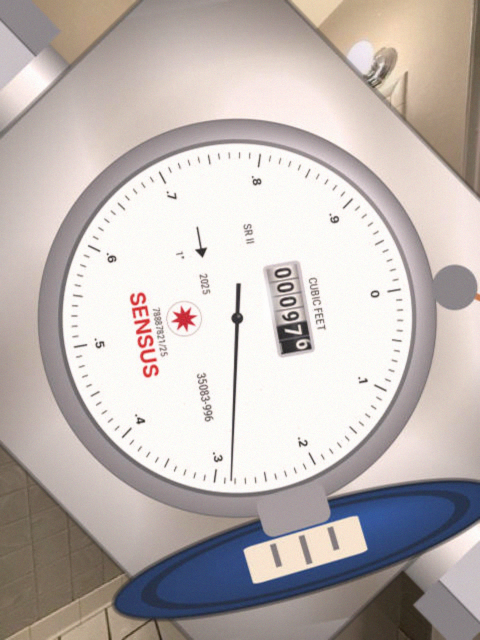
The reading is 976.28 ft³
